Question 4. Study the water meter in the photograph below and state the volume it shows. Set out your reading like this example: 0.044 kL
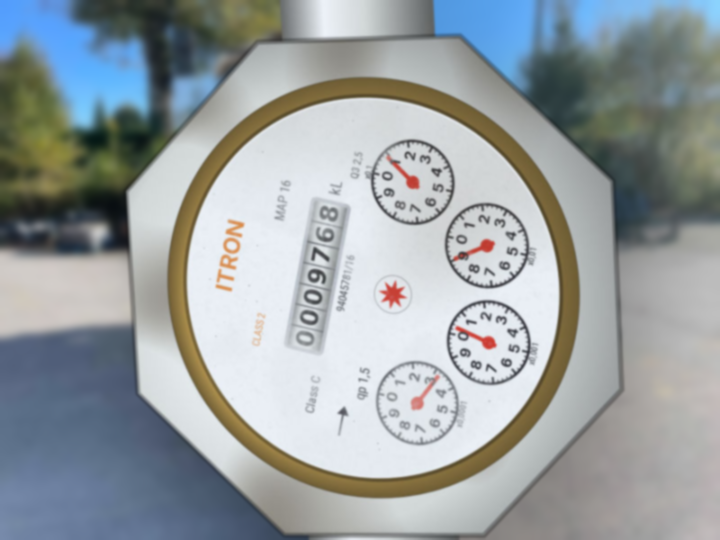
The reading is 9768.0903 kL
